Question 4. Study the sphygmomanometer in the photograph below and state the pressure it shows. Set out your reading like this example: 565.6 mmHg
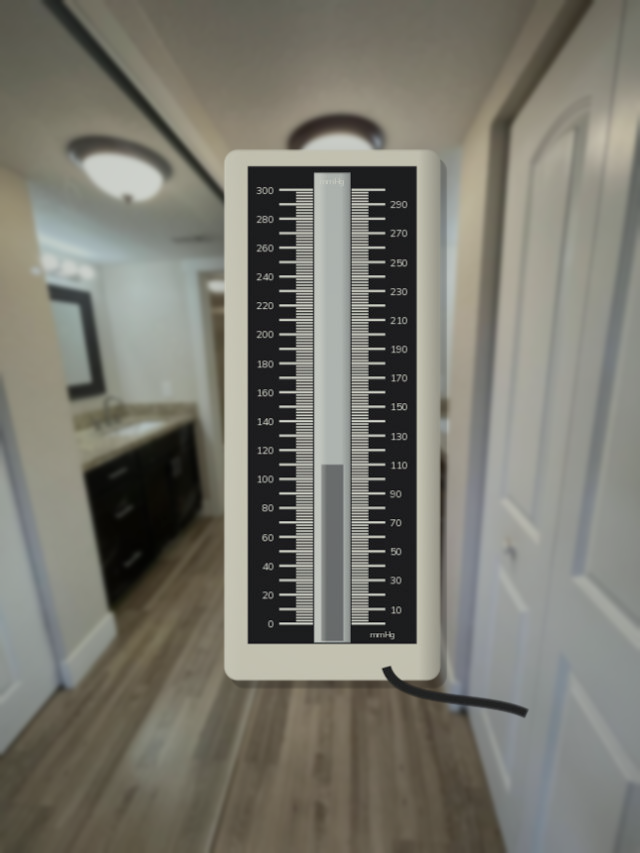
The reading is 110 mmHg
